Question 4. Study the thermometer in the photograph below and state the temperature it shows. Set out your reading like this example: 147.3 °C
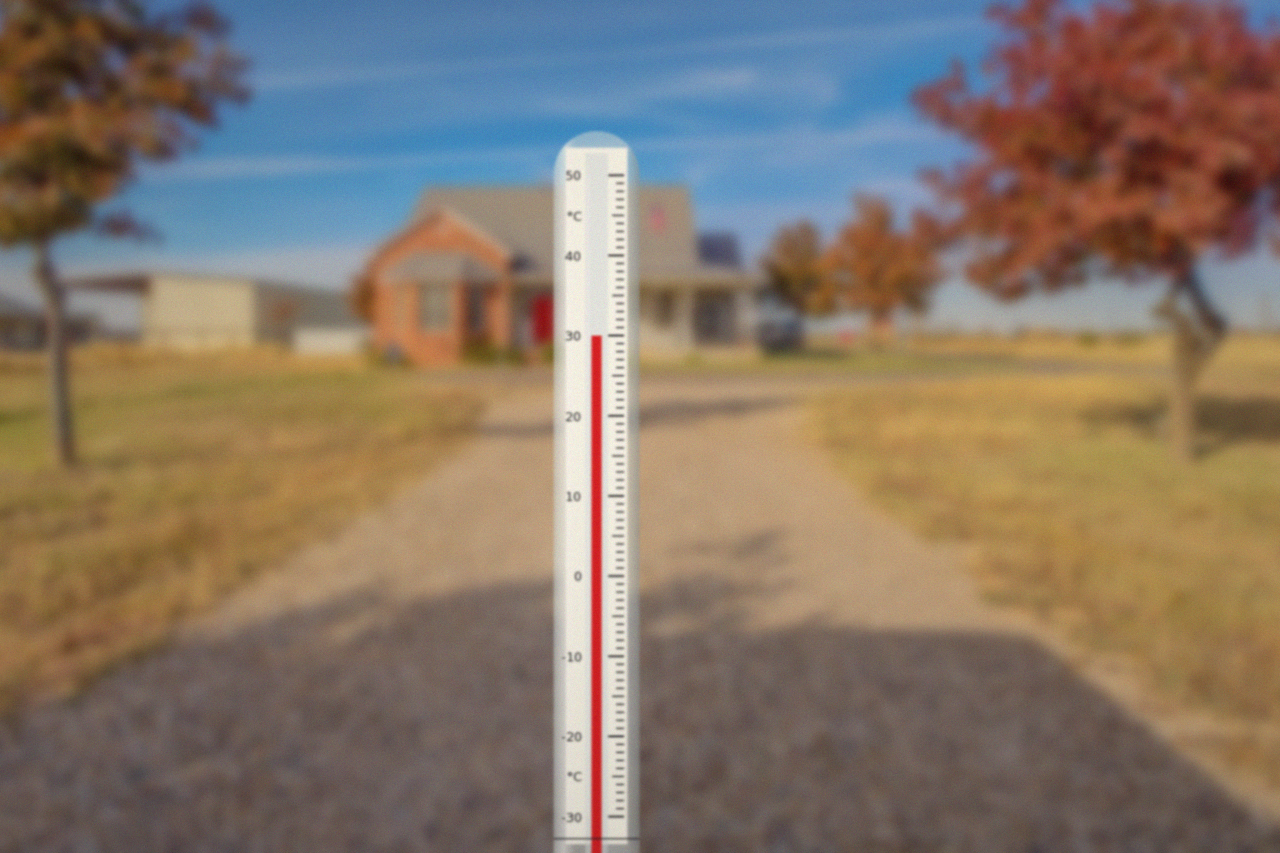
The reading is 30 °C
